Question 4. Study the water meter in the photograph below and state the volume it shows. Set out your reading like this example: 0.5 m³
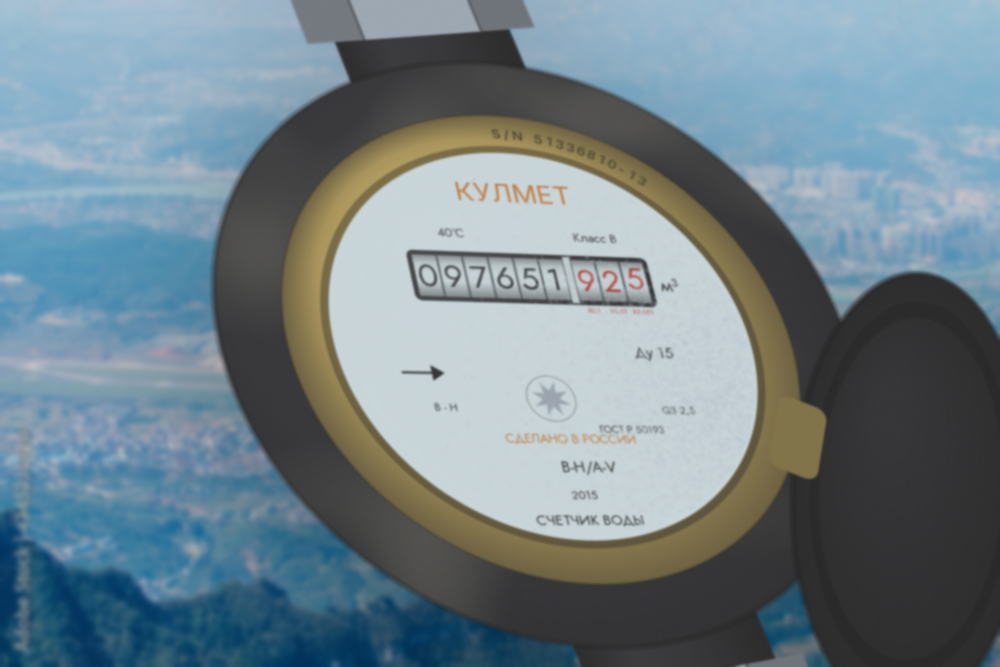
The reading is 97651.925 m³
